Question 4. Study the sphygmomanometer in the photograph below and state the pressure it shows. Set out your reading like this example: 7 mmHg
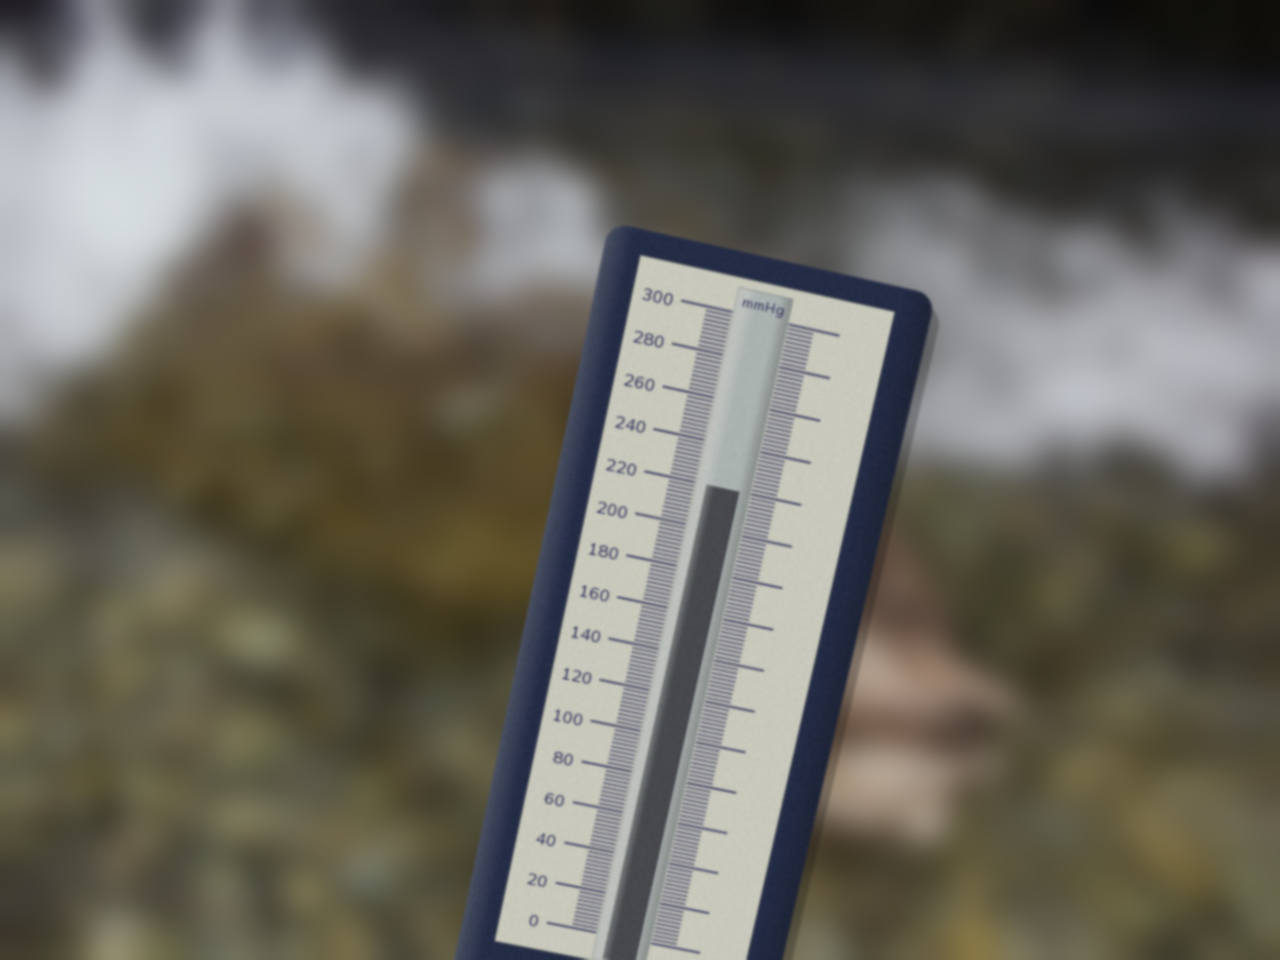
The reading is 220 mmHg
